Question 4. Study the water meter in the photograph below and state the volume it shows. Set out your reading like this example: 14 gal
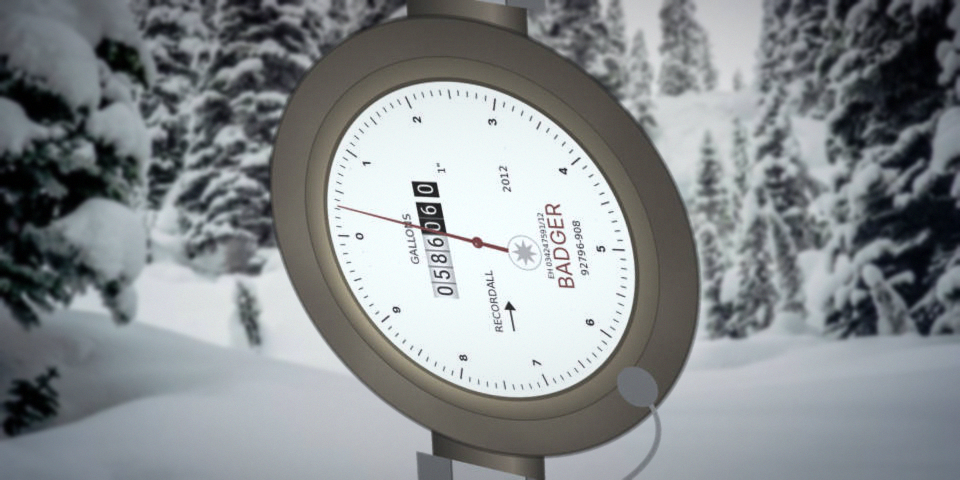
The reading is 586060.3 gal
